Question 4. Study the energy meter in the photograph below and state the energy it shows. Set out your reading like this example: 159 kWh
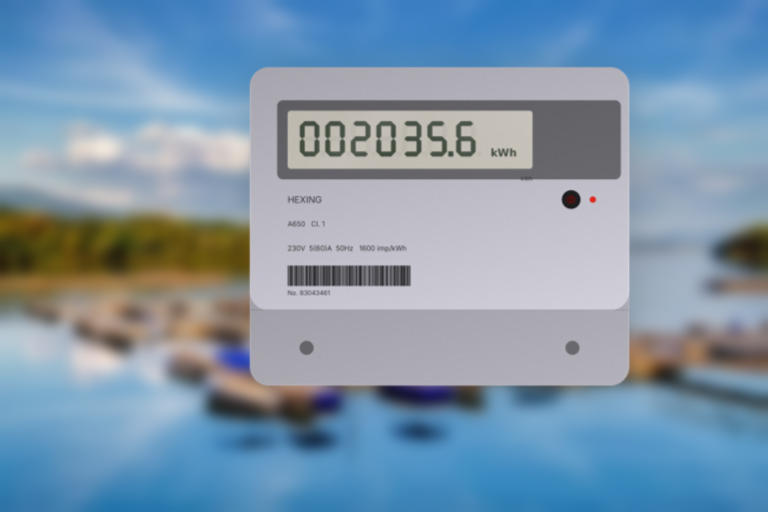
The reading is 2035.6 kWh
